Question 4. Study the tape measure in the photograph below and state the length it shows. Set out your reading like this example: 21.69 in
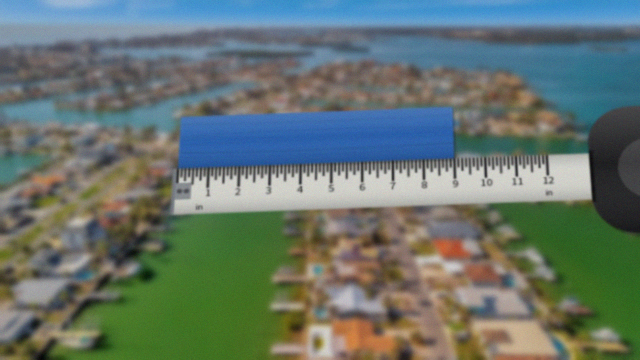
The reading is 9 in
